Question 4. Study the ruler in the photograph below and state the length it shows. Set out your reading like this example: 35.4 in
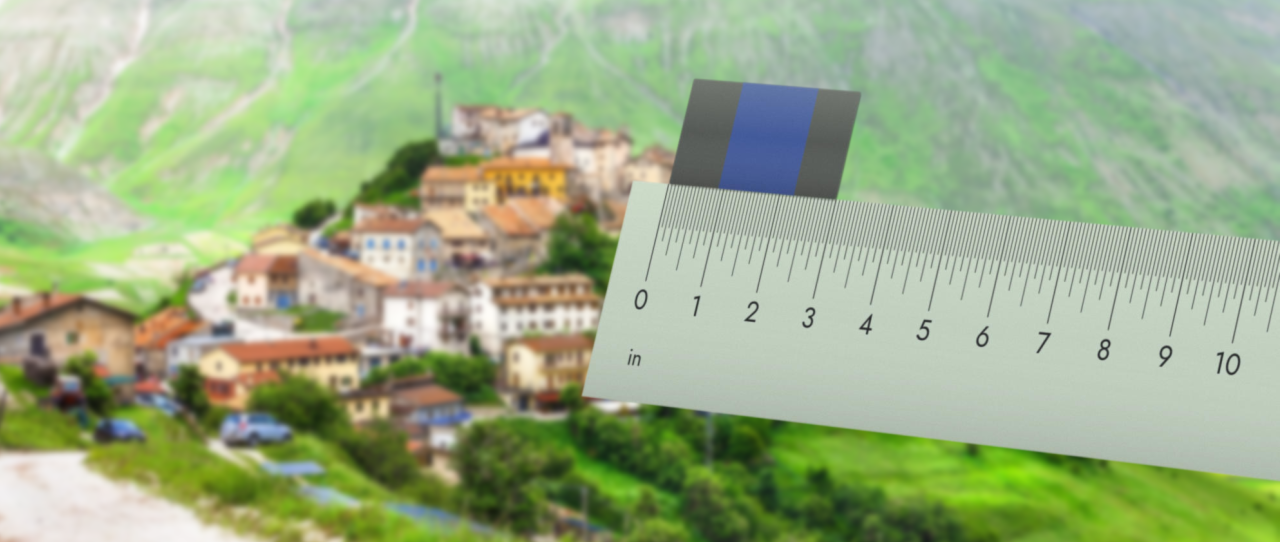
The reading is 3 in
